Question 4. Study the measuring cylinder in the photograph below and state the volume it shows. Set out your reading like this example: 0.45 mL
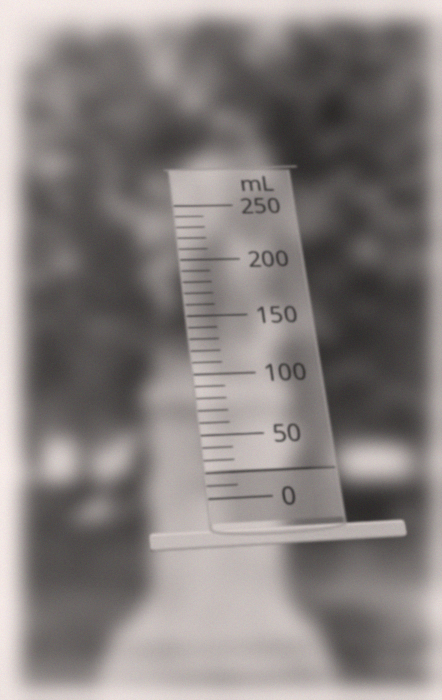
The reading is 20 mL
